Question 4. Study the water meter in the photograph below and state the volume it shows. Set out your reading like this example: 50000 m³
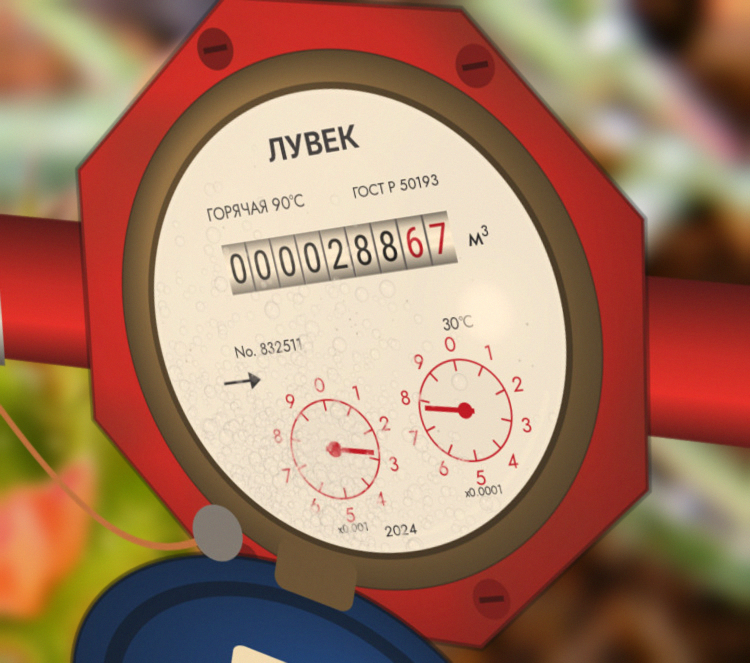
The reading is 288.6727 m³
